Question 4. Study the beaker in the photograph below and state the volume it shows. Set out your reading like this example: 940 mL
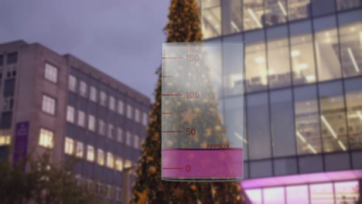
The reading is 25 mL
